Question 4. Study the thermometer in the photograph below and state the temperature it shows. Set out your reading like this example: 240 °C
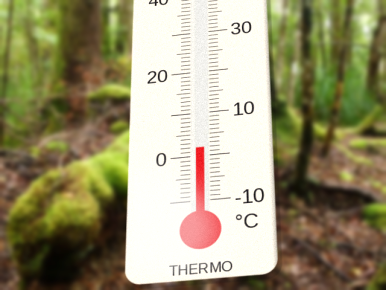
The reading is 2 °C
